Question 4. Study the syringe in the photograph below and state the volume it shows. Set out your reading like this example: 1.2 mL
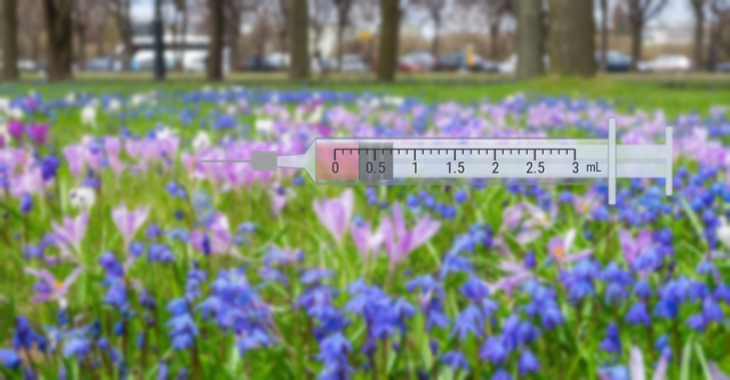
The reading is 0.3 mL
